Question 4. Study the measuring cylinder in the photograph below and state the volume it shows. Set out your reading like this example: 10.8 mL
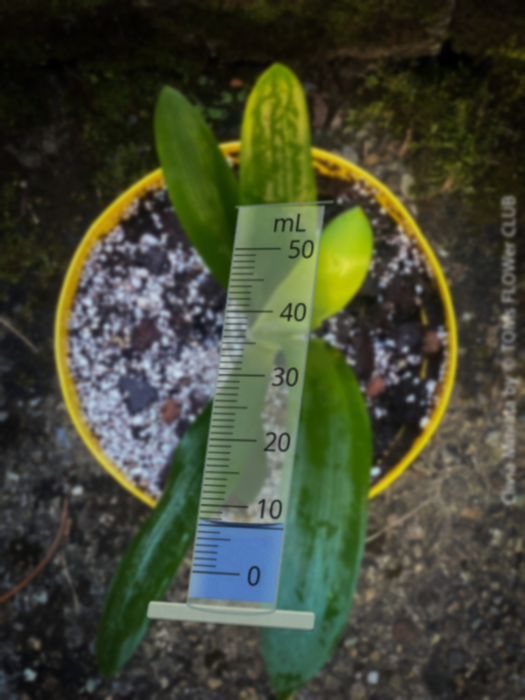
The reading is 7 mL
